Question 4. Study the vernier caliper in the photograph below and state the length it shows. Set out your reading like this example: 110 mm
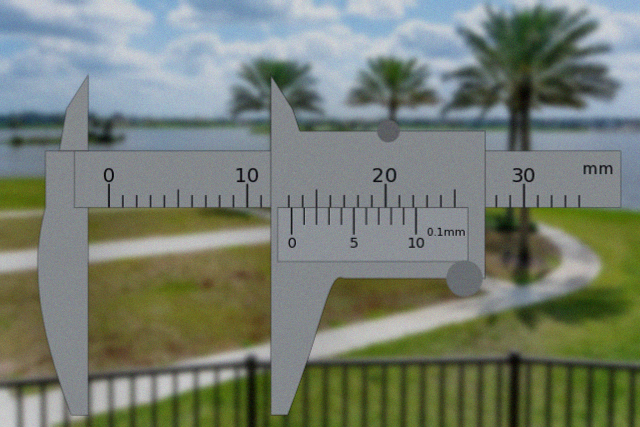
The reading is 13.2 mm
